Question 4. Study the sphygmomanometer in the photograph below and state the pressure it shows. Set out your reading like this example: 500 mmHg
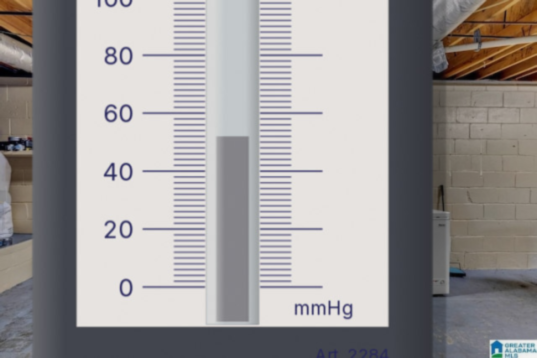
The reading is 52 mmHg
